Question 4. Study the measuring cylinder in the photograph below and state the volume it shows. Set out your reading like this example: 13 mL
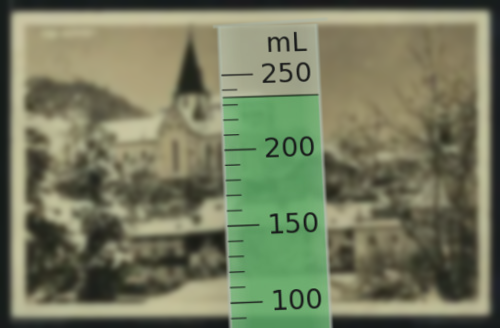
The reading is 235 mL
